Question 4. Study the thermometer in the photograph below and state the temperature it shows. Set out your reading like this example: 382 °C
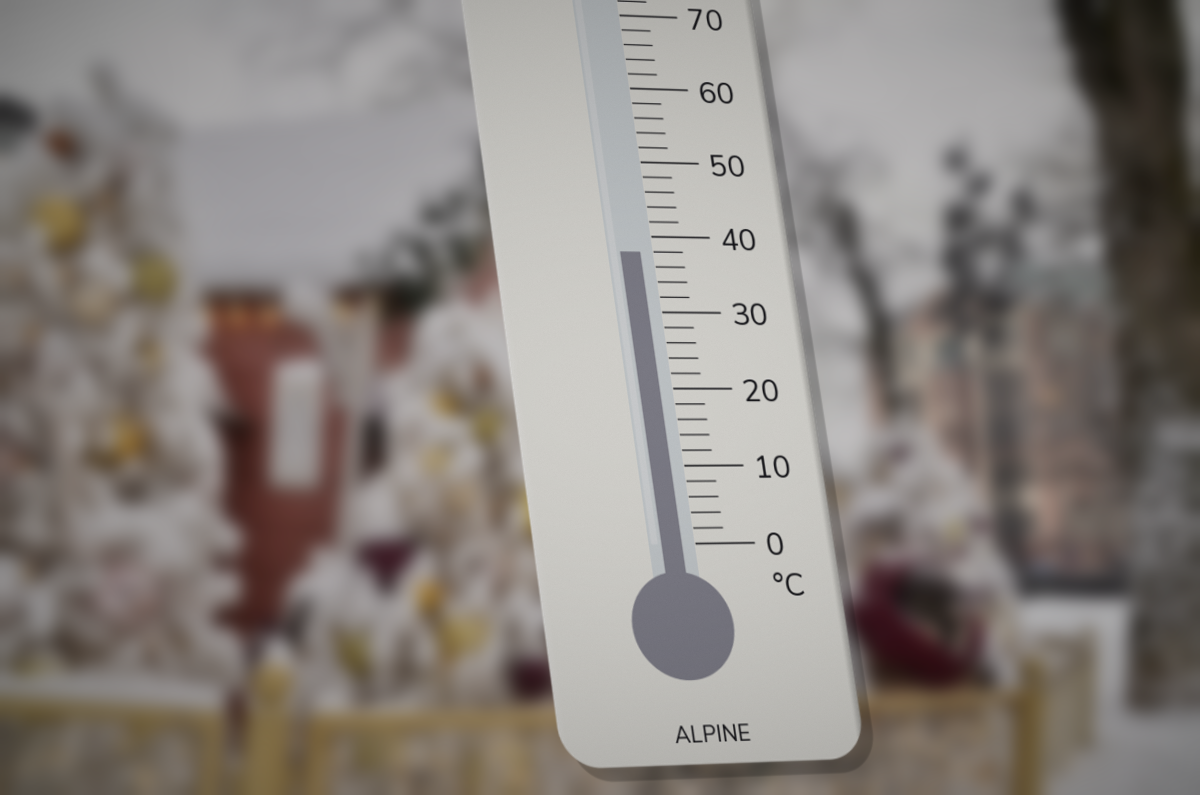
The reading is 38 °C
